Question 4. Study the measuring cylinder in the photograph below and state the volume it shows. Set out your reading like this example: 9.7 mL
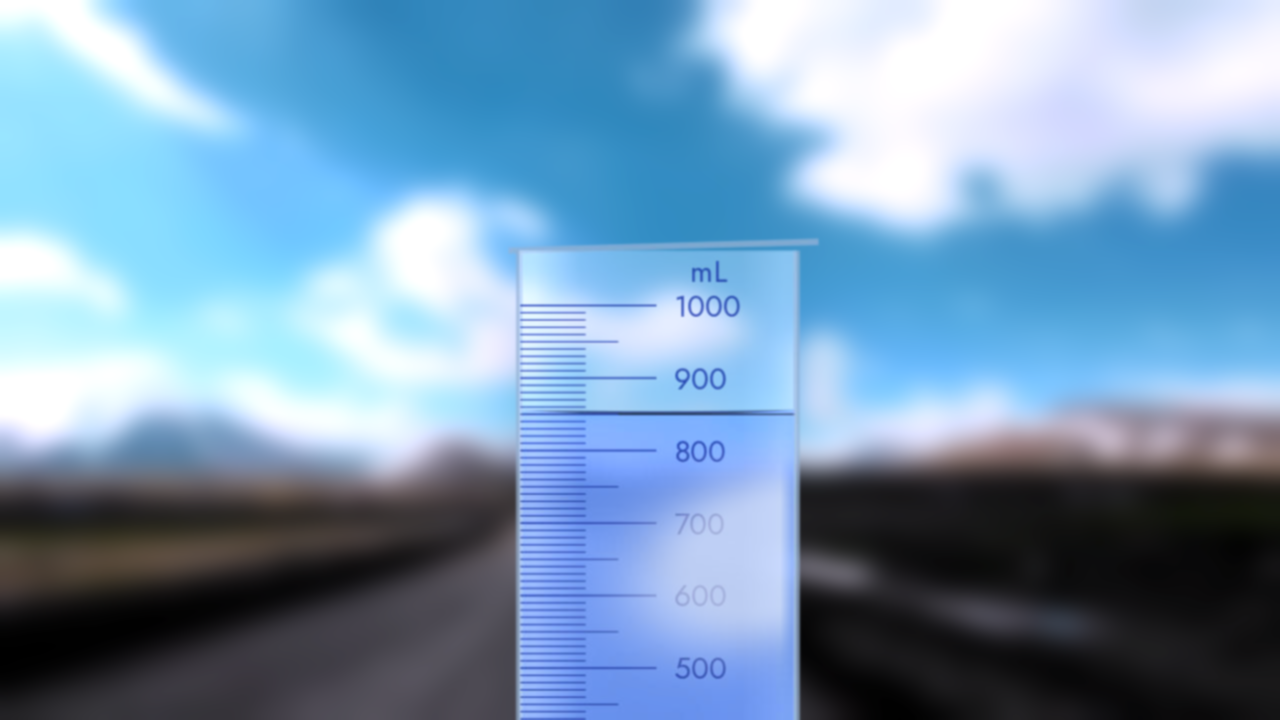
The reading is 850 mL
